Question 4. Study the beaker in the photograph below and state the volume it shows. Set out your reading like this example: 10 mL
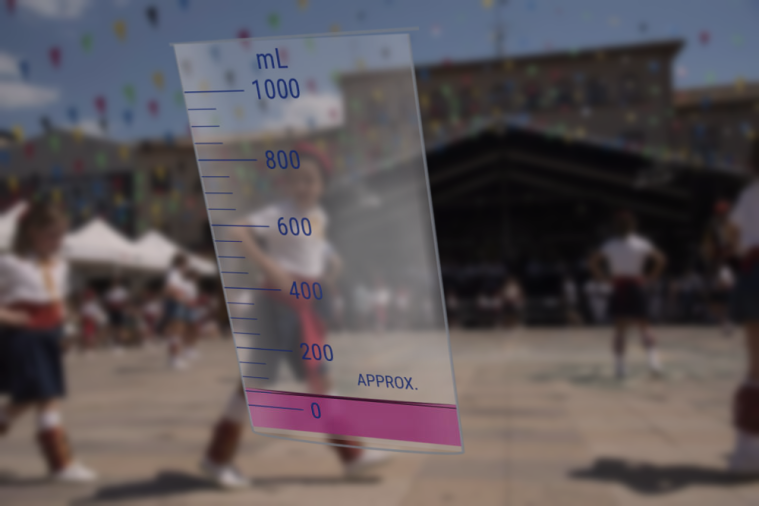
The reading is 50 mL
